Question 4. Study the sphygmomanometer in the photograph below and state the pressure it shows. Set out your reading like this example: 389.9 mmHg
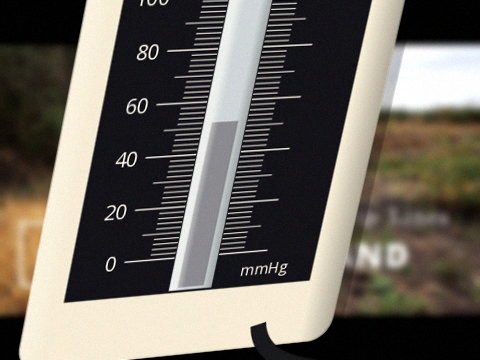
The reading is 52 mmHg
